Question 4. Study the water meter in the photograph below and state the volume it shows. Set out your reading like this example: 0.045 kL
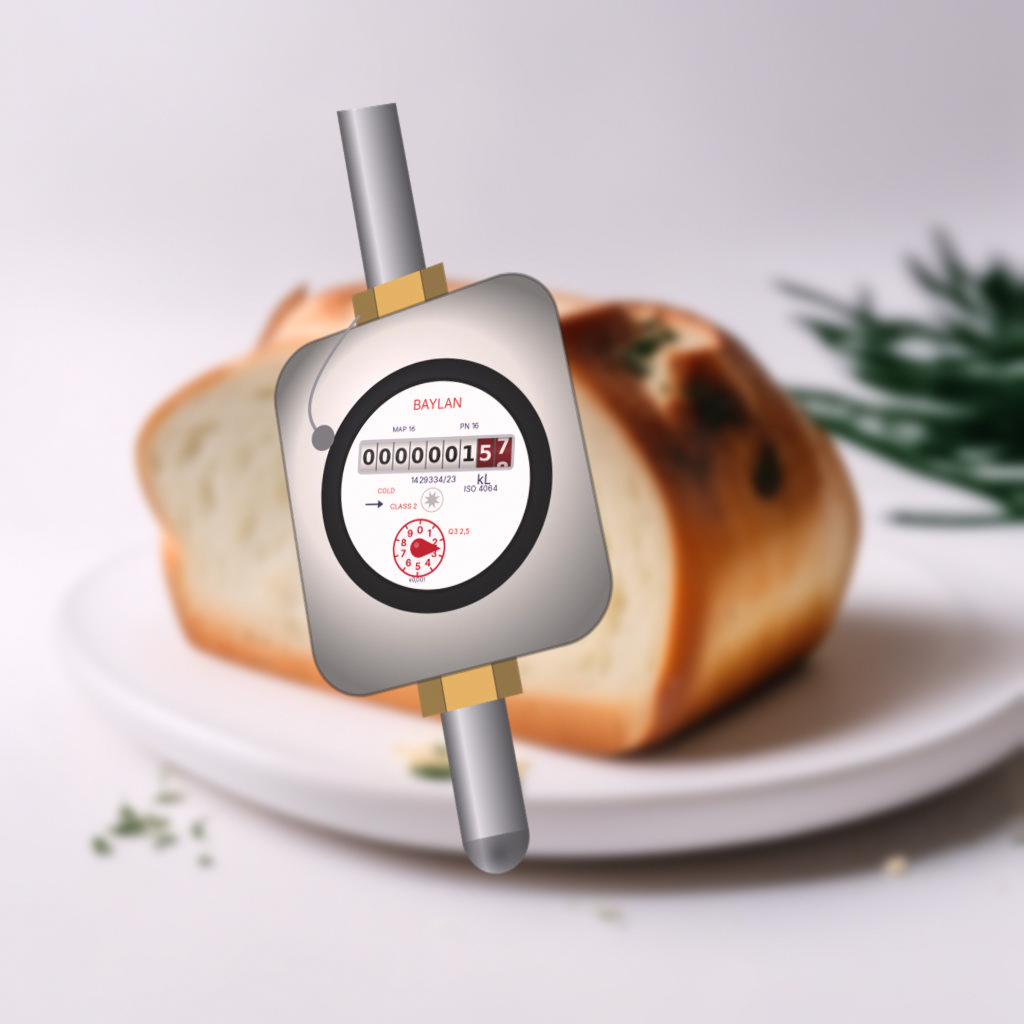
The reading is 1.572 kL
